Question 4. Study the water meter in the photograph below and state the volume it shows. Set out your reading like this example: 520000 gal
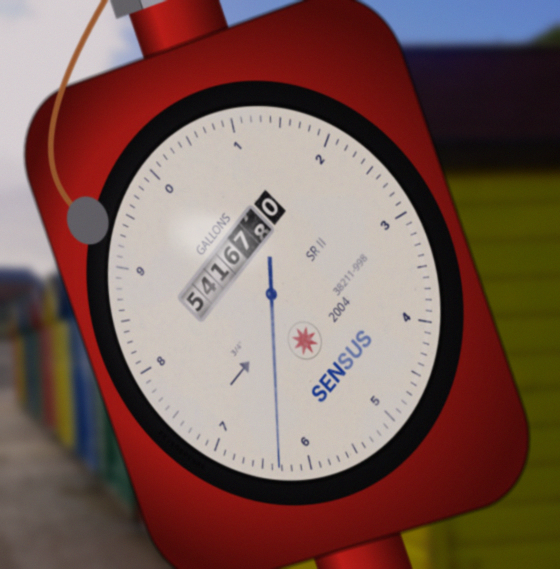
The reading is 5416776.3 gal
